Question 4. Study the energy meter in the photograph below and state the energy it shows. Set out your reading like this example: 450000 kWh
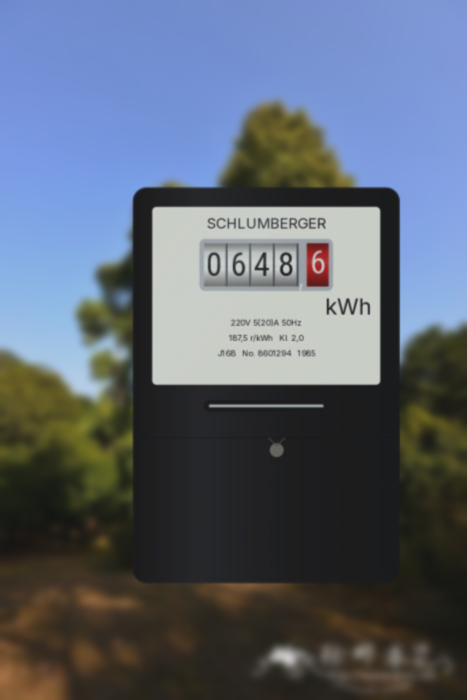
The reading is 648.6 kWh
